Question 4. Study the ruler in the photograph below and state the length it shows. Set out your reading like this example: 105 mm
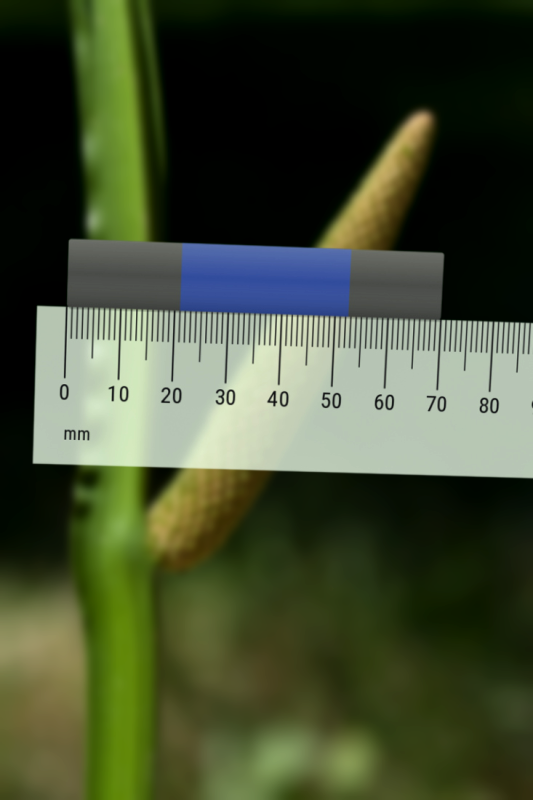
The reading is 70 mm
